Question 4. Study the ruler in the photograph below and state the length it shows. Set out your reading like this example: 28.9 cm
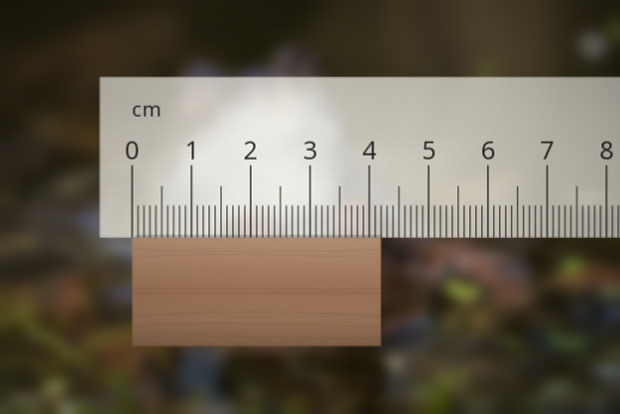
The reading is 4.2 cm
